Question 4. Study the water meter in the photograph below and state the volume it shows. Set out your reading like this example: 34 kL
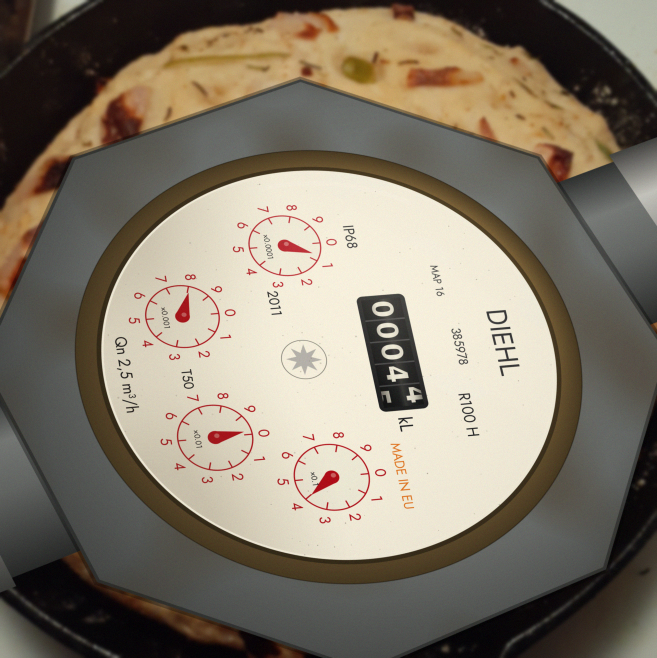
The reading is 44.3980 kL
